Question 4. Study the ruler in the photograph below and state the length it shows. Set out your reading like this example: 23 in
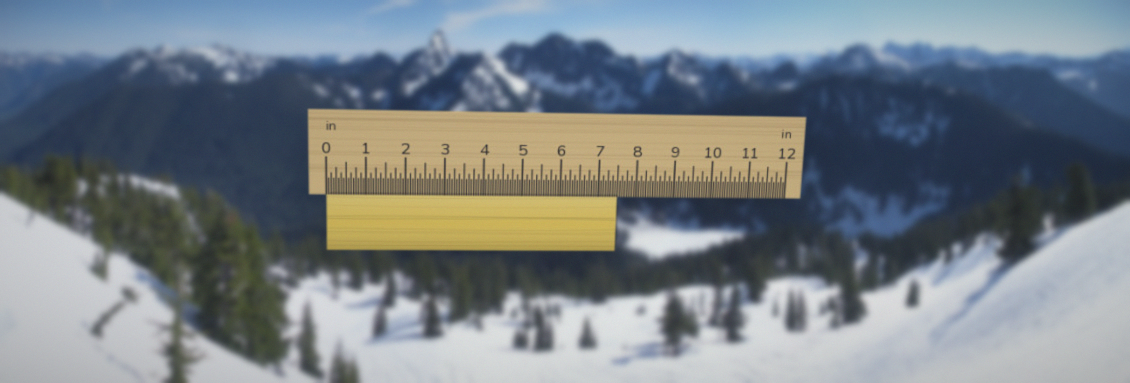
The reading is 7.5 in
